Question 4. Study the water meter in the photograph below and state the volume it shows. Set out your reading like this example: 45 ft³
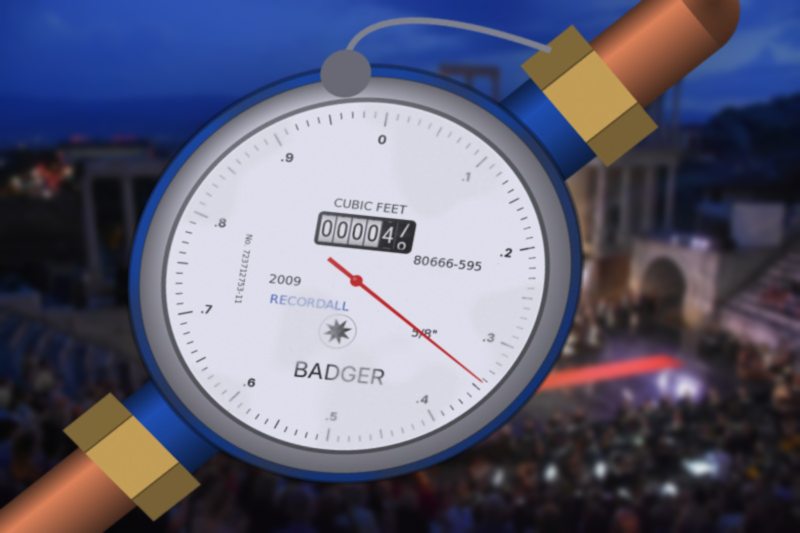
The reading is 47.34 ft³
